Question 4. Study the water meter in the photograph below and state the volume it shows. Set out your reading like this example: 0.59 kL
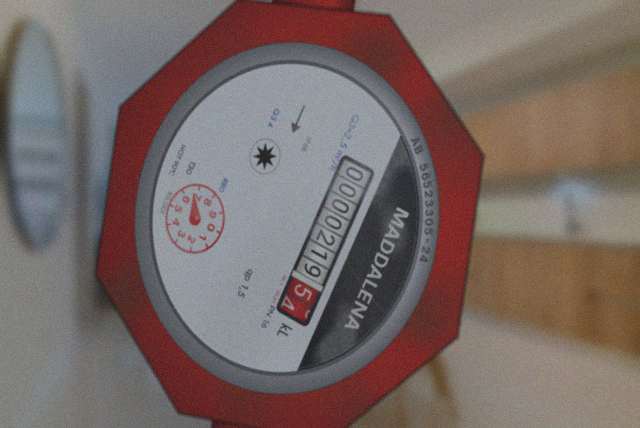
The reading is 219.536 kL
